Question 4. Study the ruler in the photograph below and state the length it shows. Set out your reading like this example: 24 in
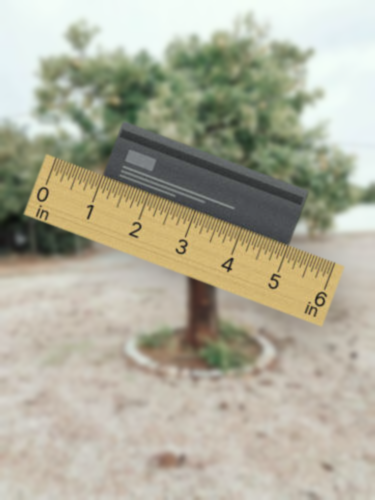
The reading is 4 in
